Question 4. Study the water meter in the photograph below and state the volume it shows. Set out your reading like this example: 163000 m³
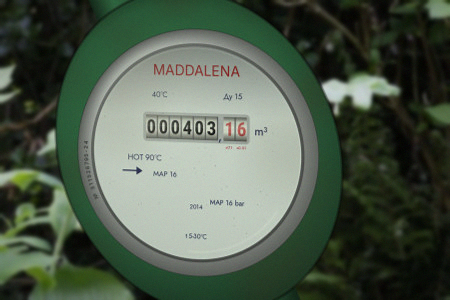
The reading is 403.16 m³
